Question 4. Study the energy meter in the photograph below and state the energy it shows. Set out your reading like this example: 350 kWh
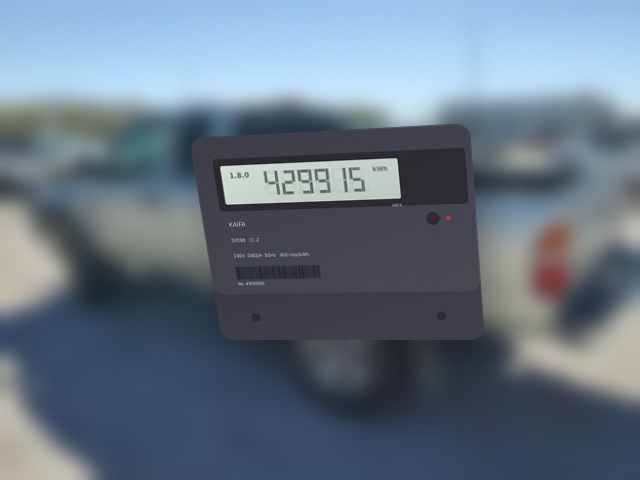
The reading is 429915 kWh
